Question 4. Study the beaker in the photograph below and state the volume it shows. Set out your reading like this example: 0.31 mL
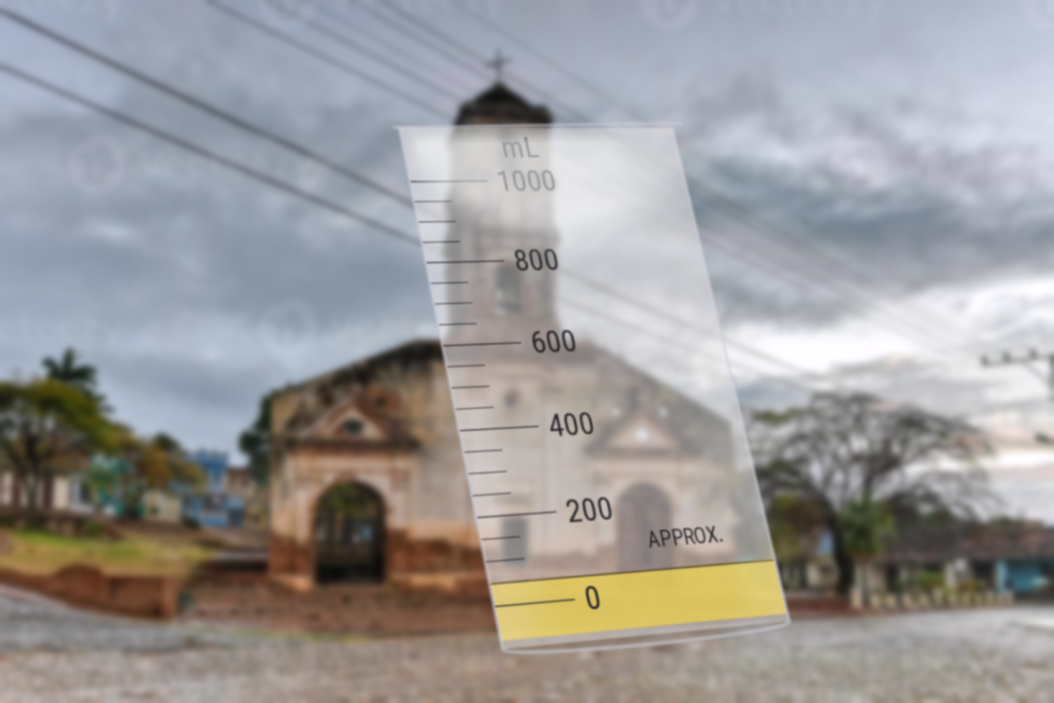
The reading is 50 mL
